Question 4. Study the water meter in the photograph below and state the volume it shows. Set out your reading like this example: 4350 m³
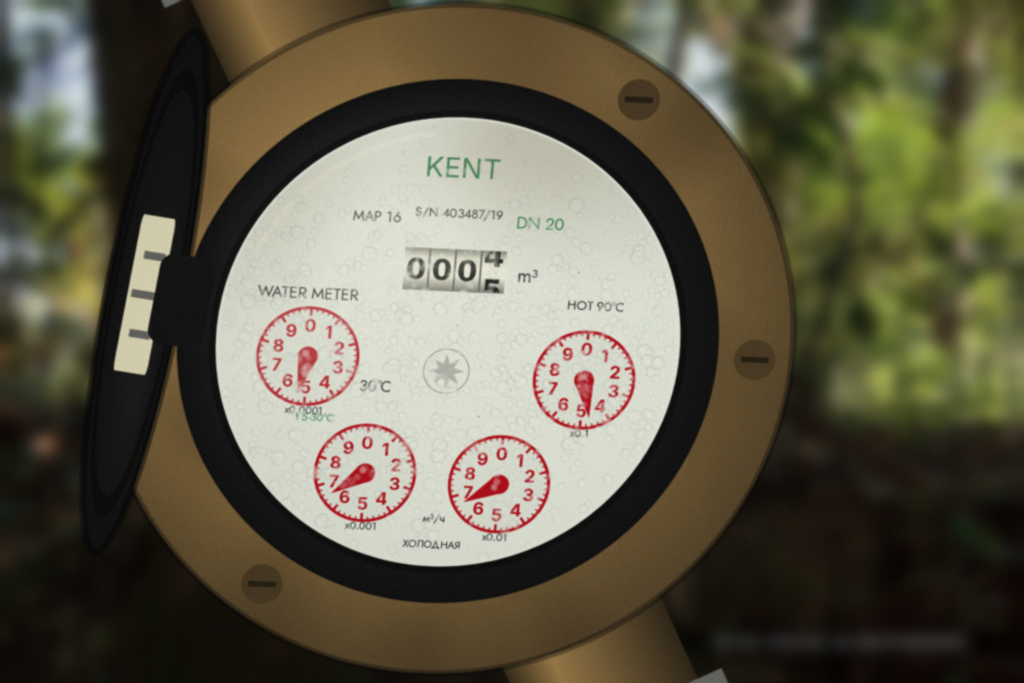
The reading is 4.4665 m³
